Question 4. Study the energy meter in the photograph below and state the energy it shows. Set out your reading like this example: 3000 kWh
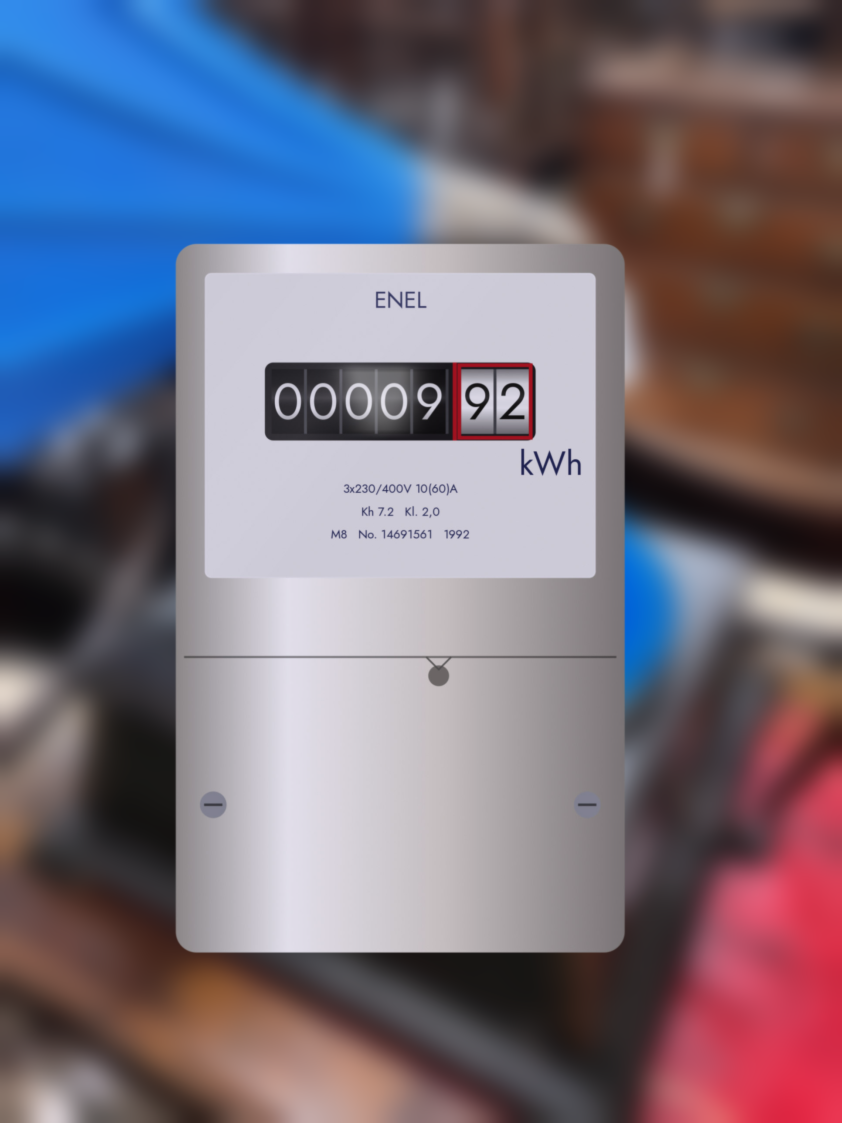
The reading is 9.92 kWh
